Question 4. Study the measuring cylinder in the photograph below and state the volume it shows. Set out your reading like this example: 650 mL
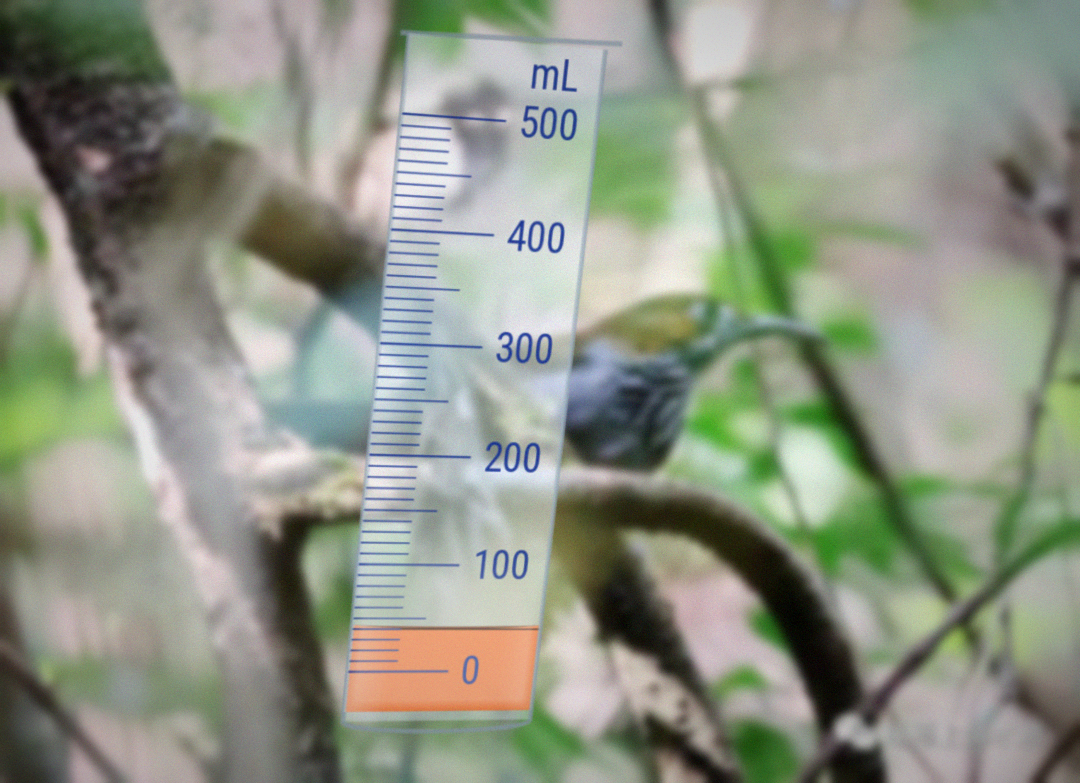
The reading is 40 mL
